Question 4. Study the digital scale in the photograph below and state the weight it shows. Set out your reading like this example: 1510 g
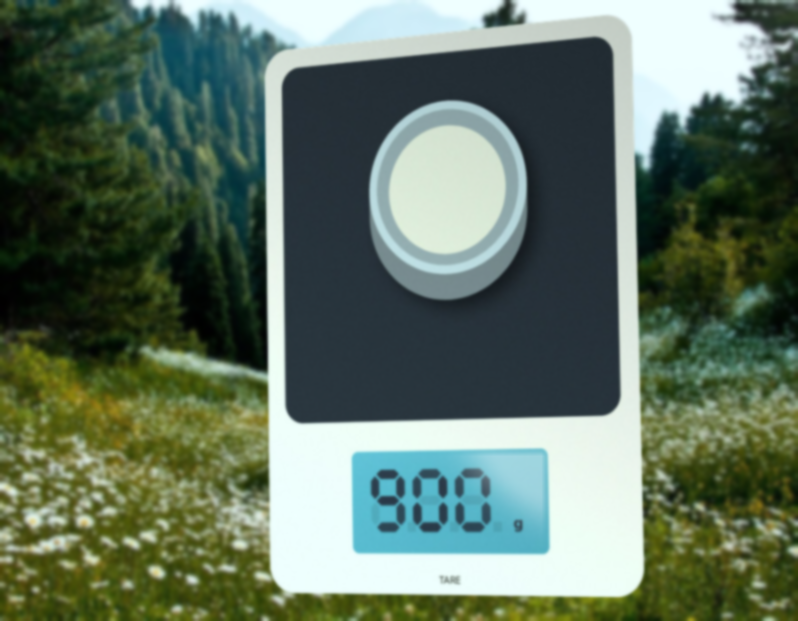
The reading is 900 g
